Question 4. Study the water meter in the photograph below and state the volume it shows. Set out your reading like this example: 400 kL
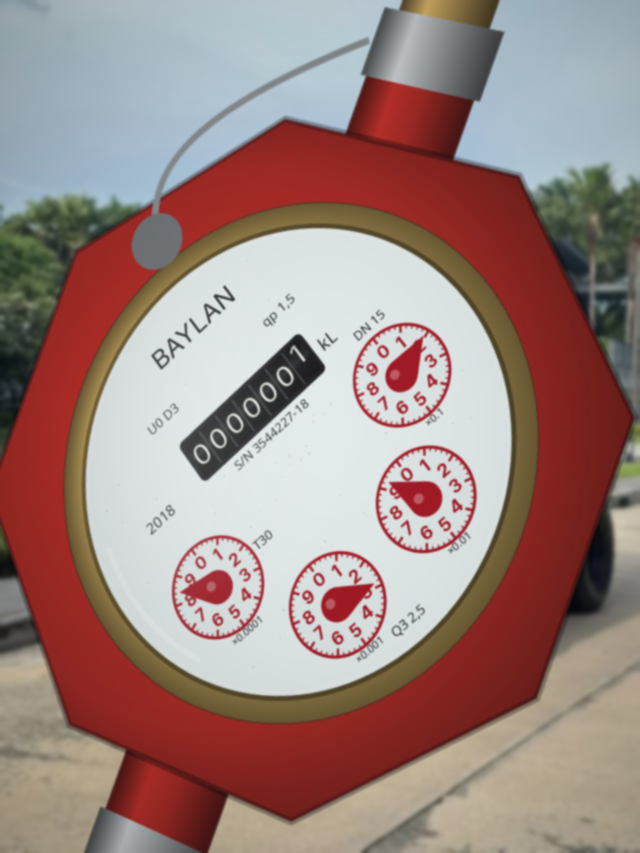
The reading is 1.1928 kL
